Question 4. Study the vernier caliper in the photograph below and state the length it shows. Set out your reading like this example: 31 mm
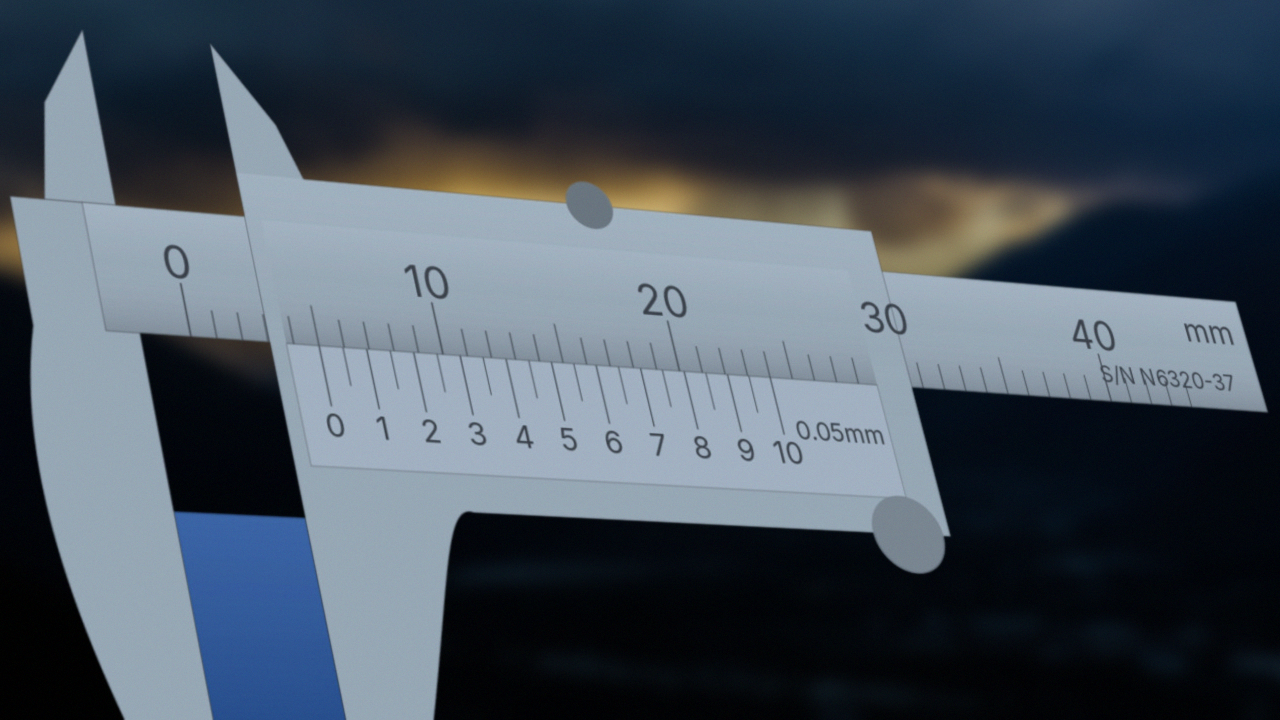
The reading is 5.0 mm
